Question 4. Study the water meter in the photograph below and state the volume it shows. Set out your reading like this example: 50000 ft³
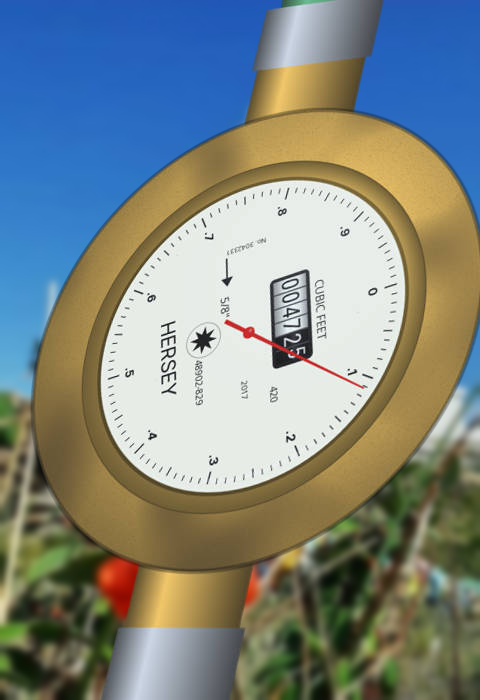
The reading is 4725.11 ft³
